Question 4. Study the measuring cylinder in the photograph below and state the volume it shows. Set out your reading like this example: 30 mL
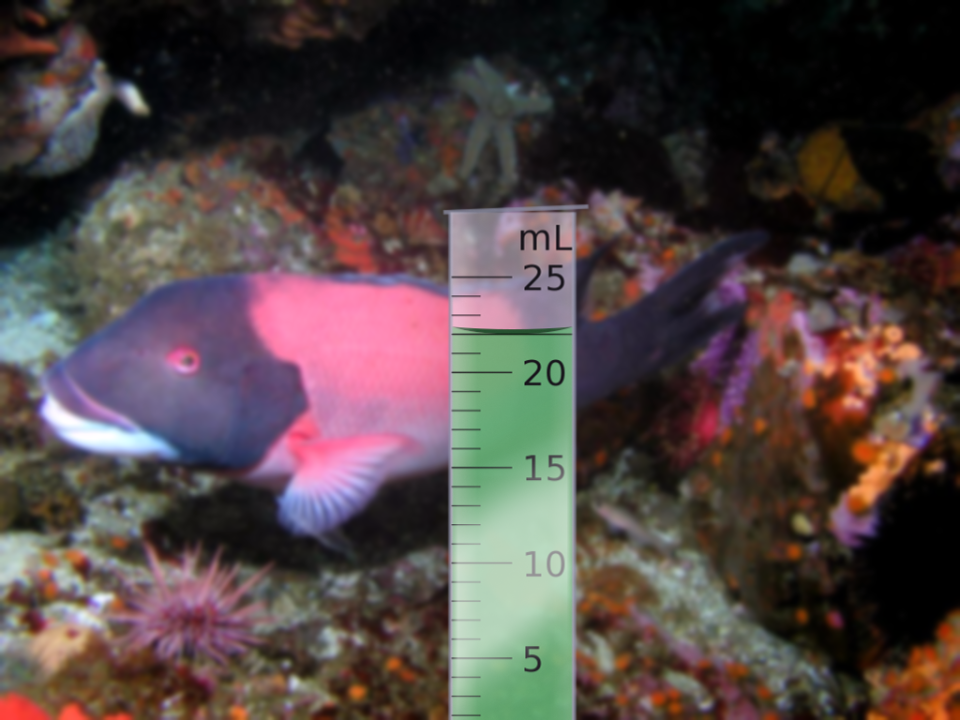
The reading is 22 mL
